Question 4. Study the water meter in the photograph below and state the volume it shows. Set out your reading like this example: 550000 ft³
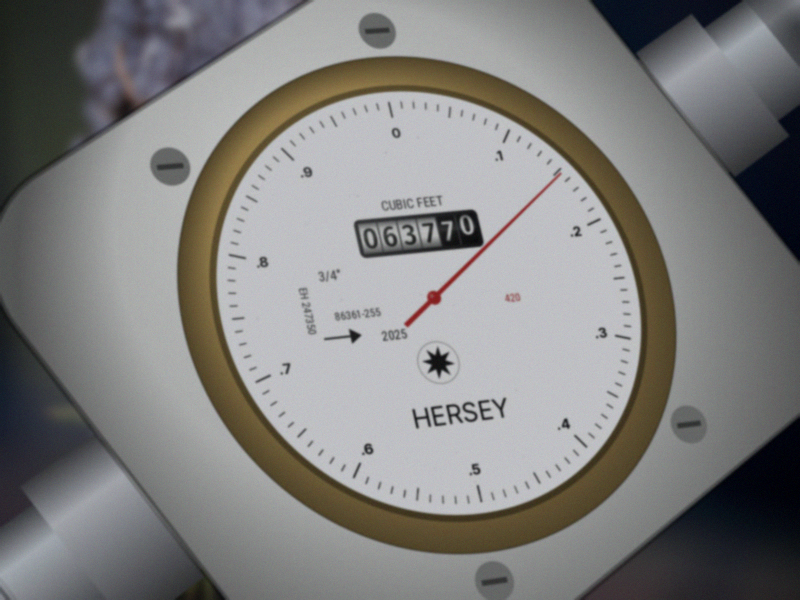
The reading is 63770.15 ft³
